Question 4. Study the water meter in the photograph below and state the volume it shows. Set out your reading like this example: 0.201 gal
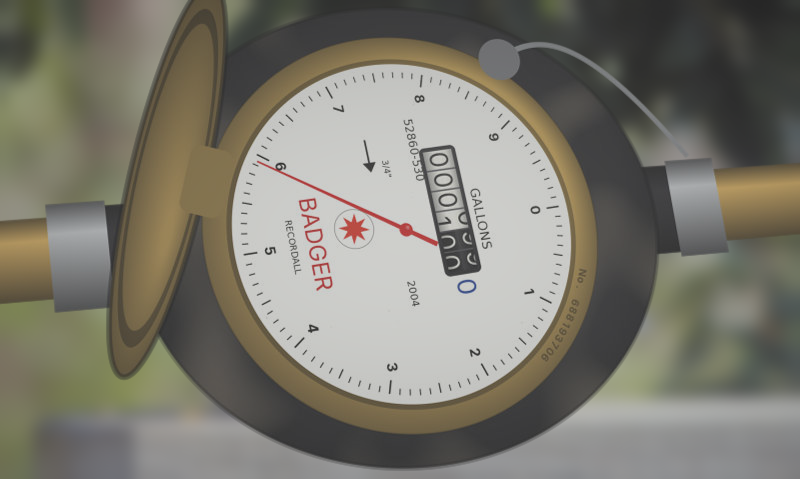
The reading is 995.9 gal
